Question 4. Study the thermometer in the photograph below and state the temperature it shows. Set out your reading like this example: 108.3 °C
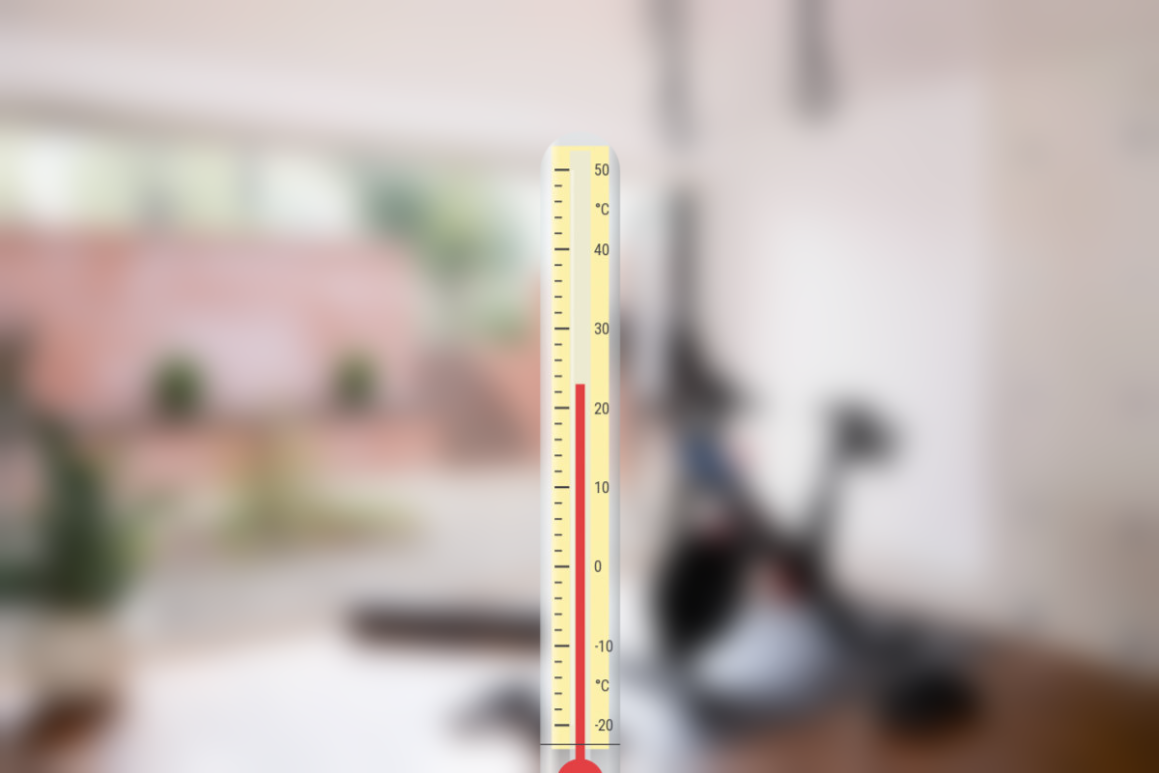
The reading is 23 °C
